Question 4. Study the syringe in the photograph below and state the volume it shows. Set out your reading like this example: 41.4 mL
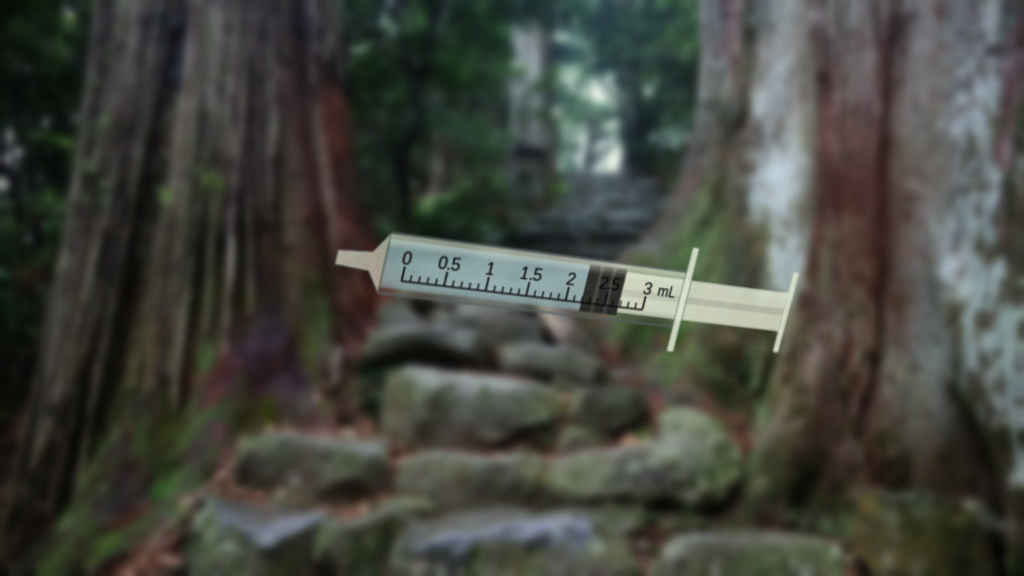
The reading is 2.2 mL
